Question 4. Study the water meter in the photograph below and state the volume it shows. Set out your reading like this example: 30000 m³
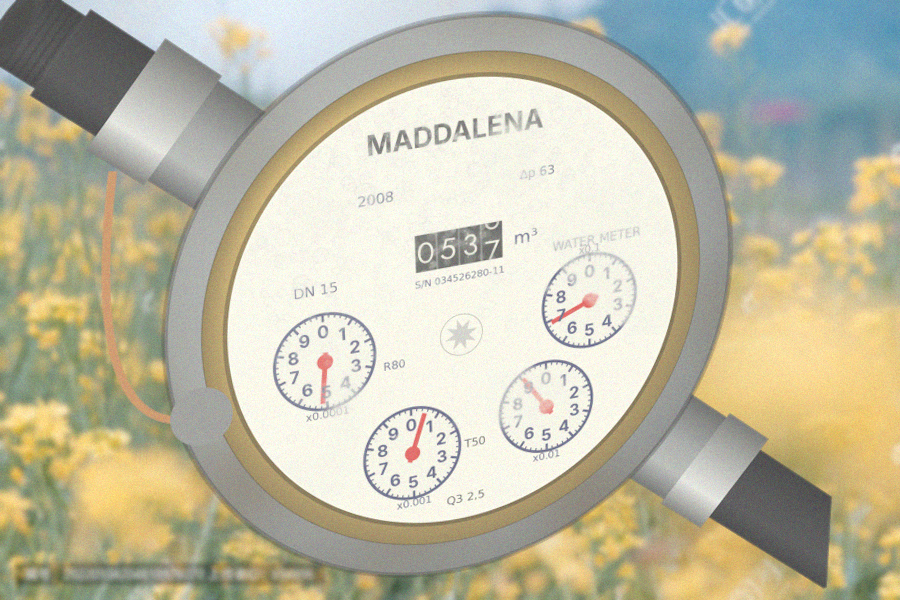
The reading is 536.6905 m³
